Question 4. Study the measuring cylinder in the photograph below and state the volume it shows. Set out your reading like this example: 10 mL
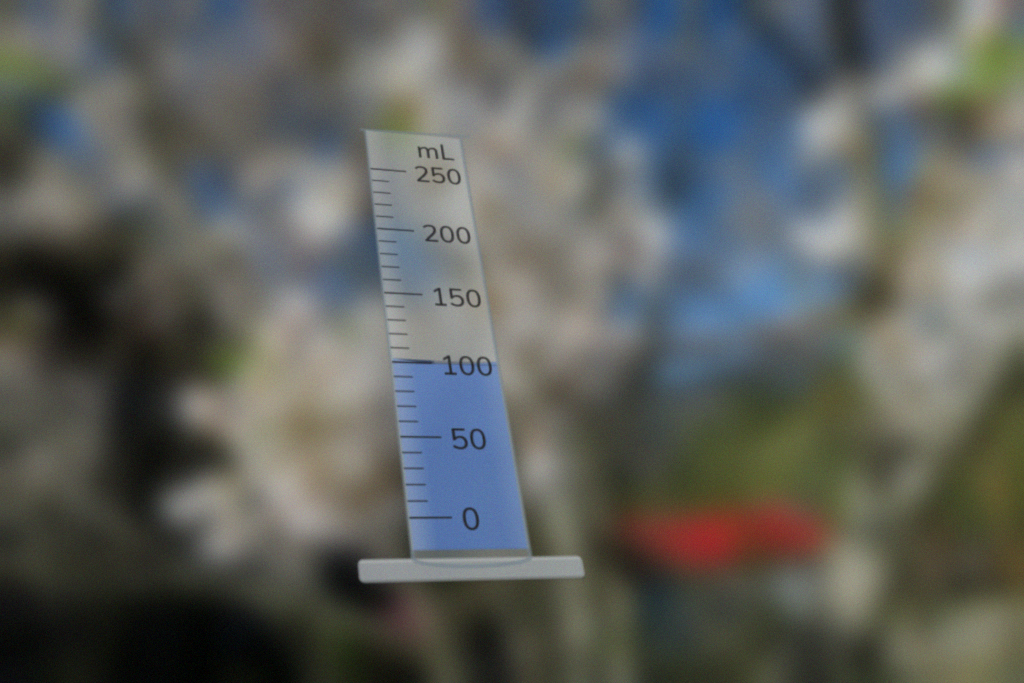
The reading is 100 mL
